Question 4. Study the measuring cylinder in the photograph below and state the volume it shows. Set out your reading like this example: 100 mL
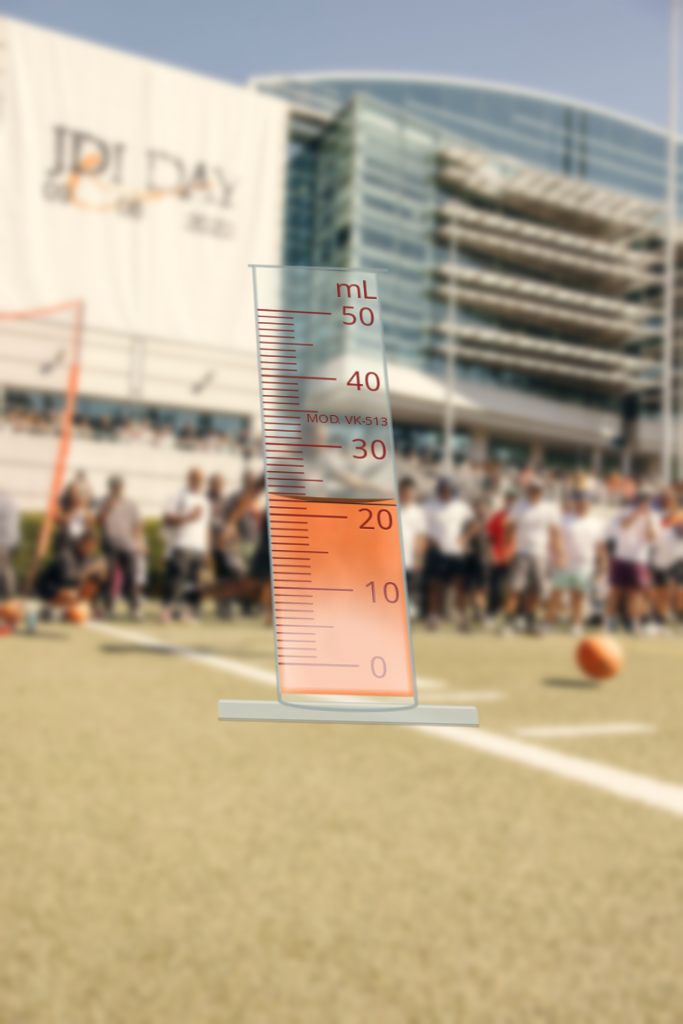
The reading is 22 mL
